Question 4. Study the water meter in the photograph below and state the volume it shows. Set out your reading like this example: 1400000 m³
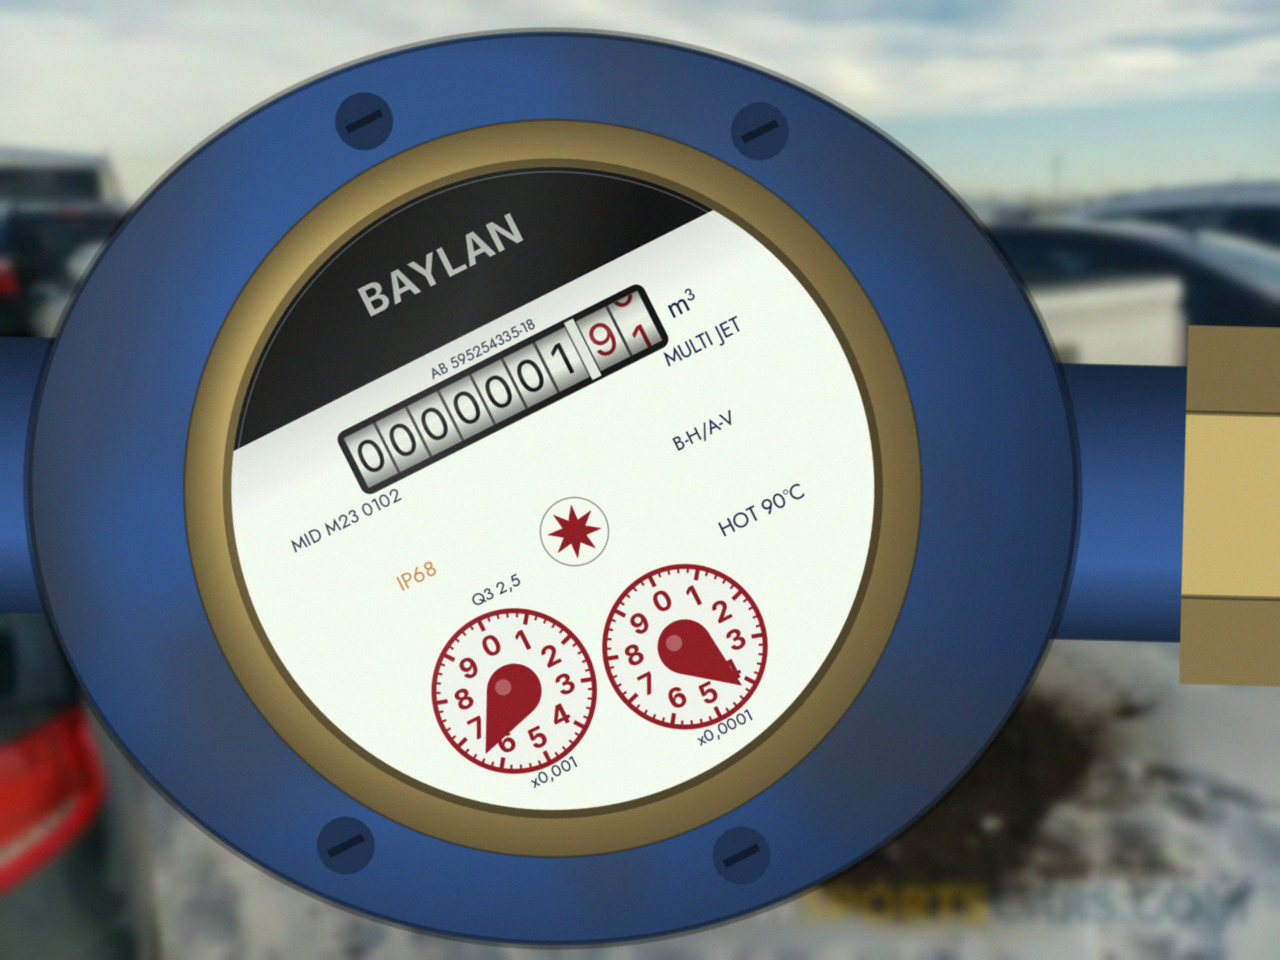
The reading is 1.9064 m³
